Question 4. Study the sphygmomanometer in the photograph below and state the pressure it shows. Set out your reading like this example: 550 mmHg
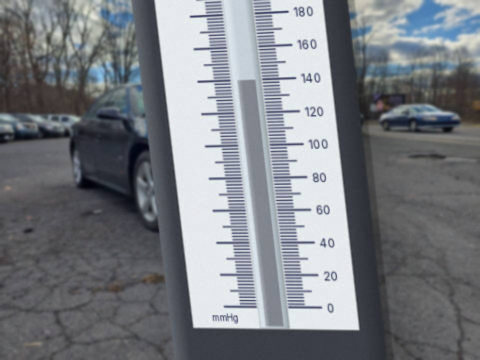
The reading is 140 mmHg
